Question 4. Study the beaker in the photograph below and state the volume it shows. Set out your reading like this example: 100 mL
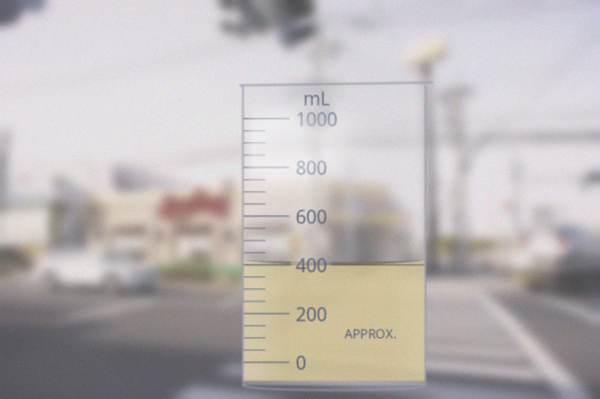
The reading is 400 mL
